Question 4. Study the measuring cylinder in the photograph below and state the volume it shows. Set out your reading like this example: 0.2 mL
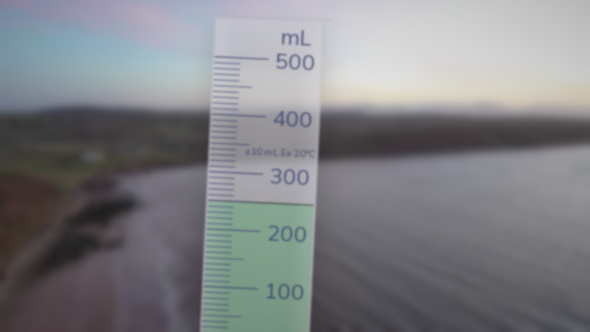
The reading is 250 mL
